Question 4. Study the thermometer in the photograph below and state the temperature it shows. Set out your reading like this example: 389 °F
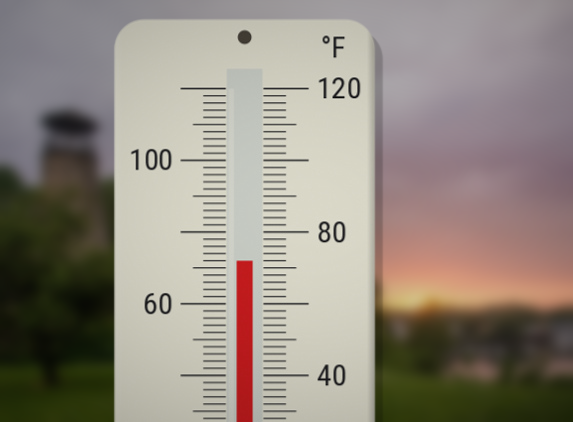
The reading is 72 °F
